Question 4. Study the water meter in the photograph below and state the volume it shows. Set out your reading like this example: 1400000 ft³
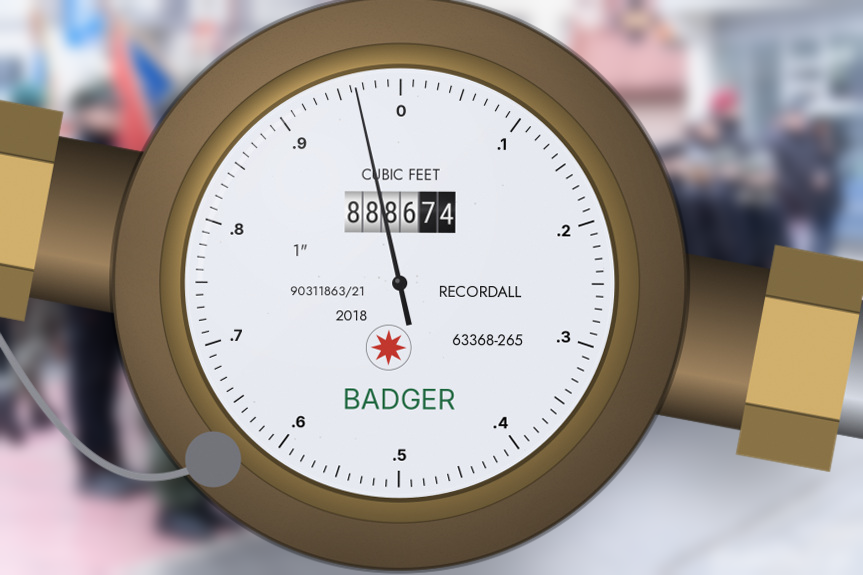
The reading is 888673.96 ft³
